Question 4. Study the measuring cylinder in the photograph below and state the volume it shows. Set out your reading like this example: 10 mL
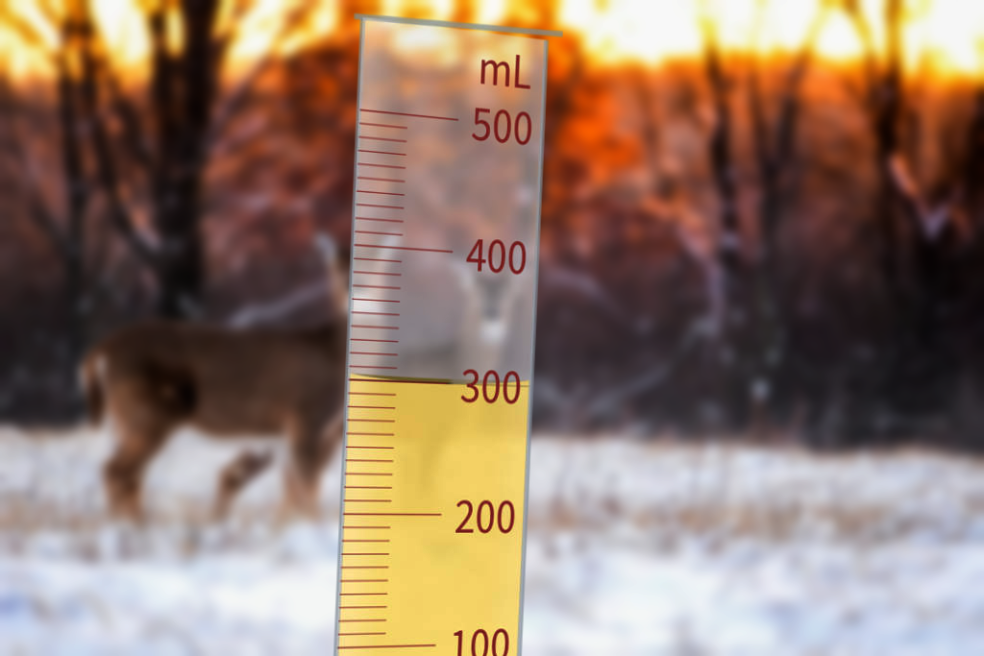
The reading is 300 mL
